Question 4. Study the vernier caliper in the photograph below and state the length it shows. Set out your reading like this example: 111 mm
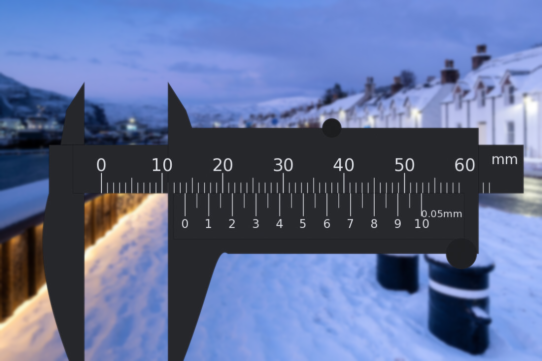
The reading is 13.8 mm
